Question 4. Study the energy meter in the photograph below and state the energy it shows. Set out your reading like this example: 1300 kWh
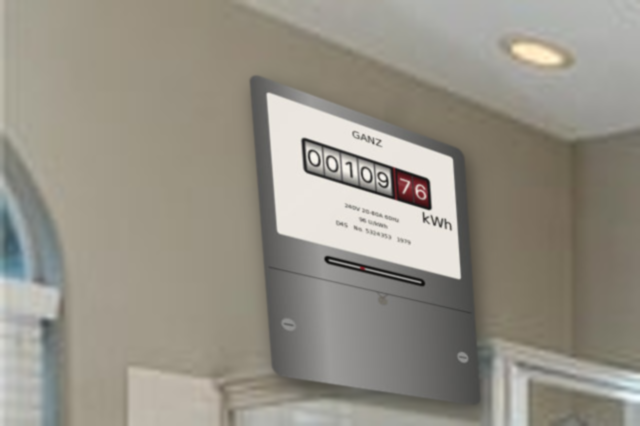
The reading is 109.76 kWh
